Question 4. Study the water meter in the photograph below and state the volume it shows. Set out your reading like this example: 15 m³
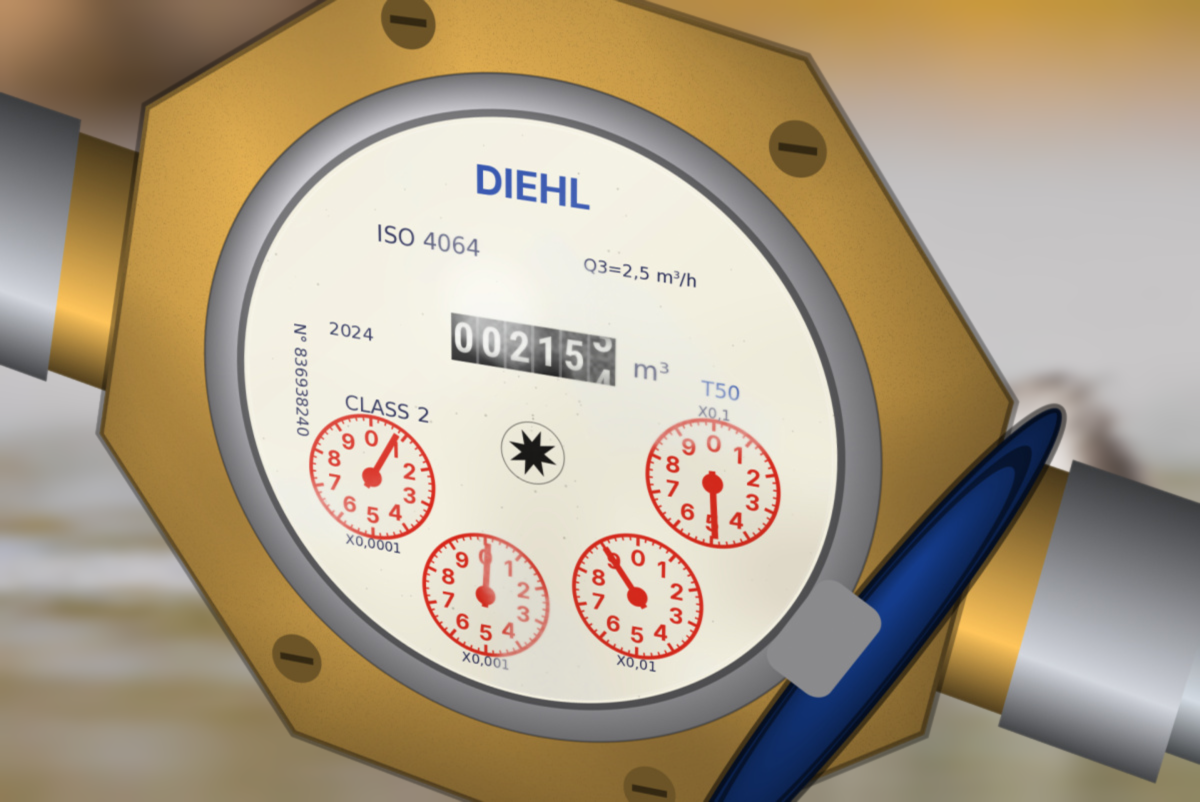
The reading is 2153.4900 m³
